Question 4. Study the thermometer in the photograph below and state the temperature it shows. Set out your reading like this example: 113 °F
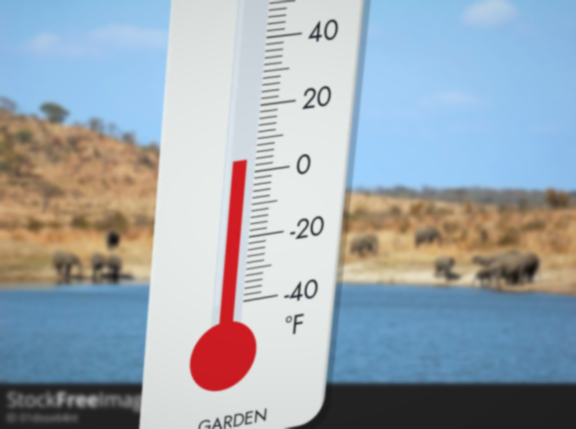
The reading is 4 °F
